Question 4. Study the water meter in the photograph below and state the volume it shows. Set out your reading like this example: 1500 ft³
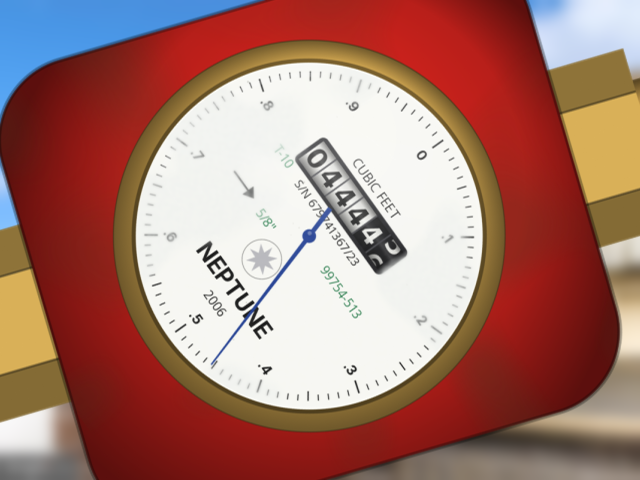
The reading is 44445.45 ft³
